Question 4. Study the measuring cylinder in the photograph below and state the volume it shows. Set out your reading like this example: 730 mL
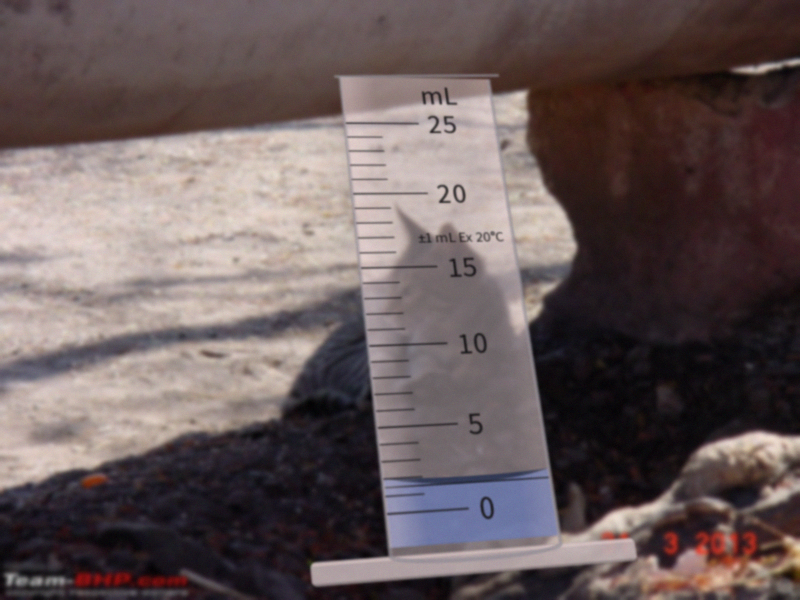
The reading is 1.5 mL
